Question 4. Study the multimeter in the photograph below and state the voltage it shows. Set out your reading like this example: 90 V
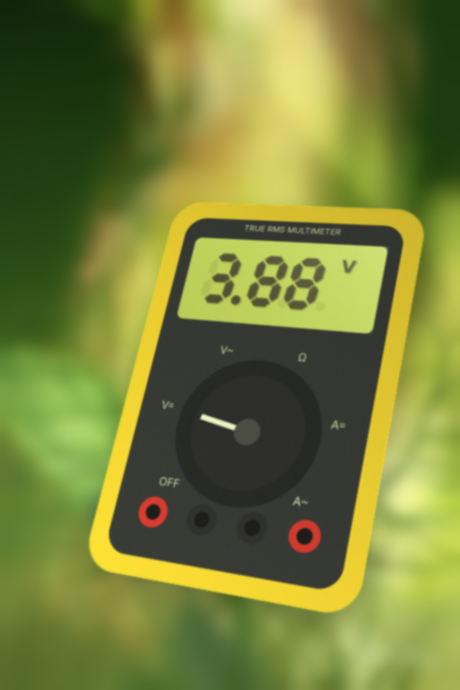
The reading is 3.88 V
